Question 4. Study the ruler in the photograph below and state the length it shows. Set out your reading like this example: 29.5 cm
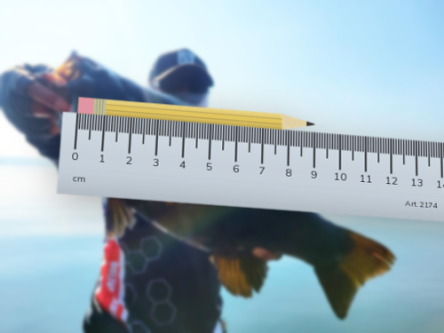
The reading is 9 cm
